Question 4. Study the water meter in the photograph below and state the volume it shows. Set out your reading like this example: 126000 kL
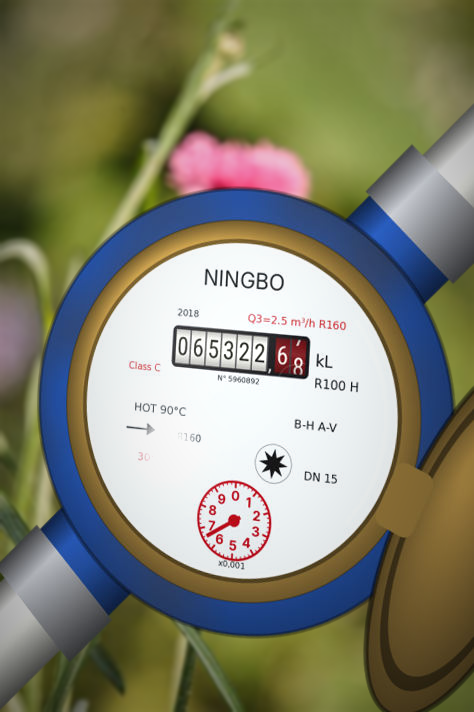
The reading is 65322.676 kL
